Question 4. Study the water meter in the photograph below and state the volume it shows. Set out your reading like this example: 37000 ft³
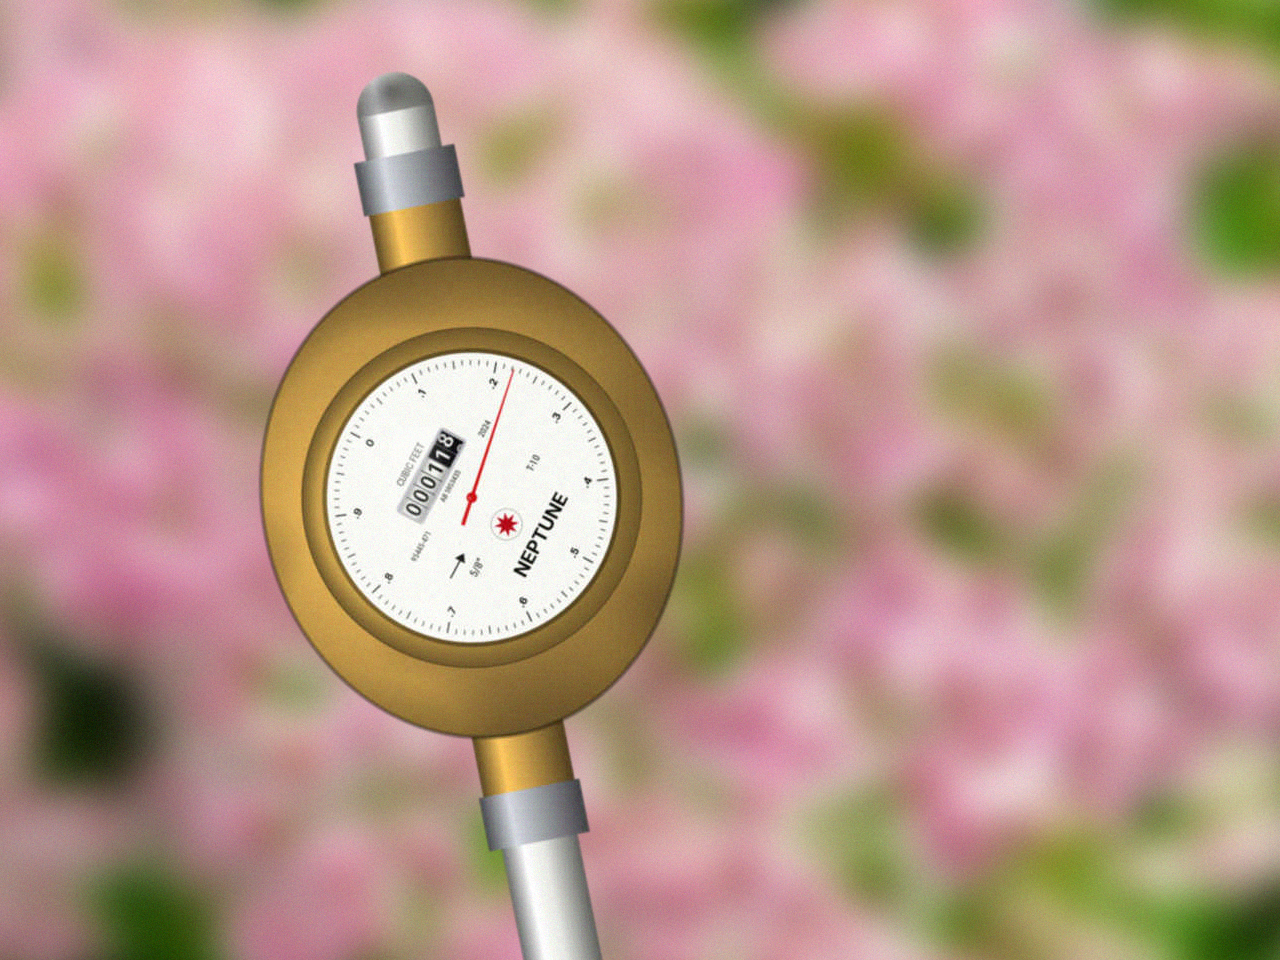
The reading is 118.22 ft³
